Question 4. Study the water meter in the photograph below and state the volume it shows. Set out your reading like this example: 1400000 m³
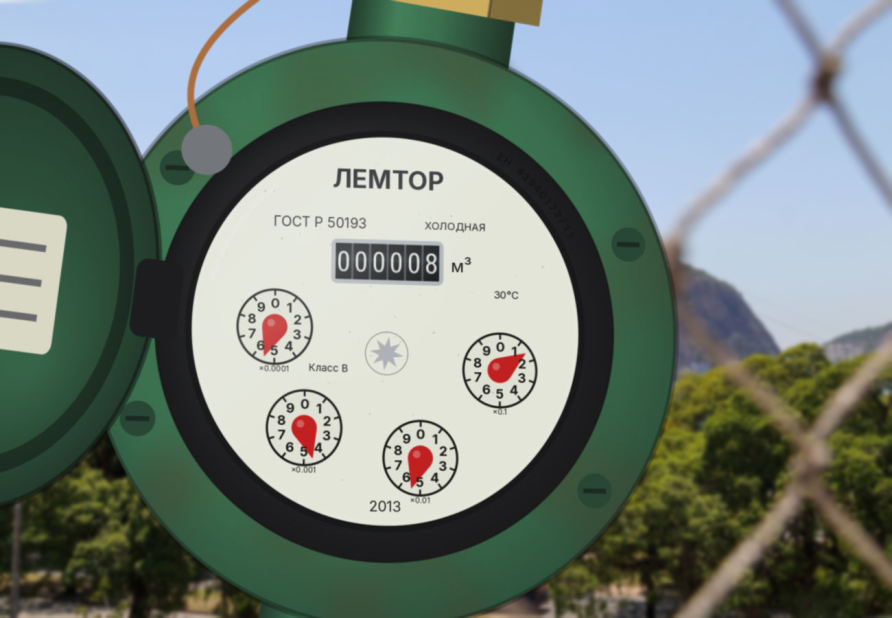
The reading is 8.1545 m³
